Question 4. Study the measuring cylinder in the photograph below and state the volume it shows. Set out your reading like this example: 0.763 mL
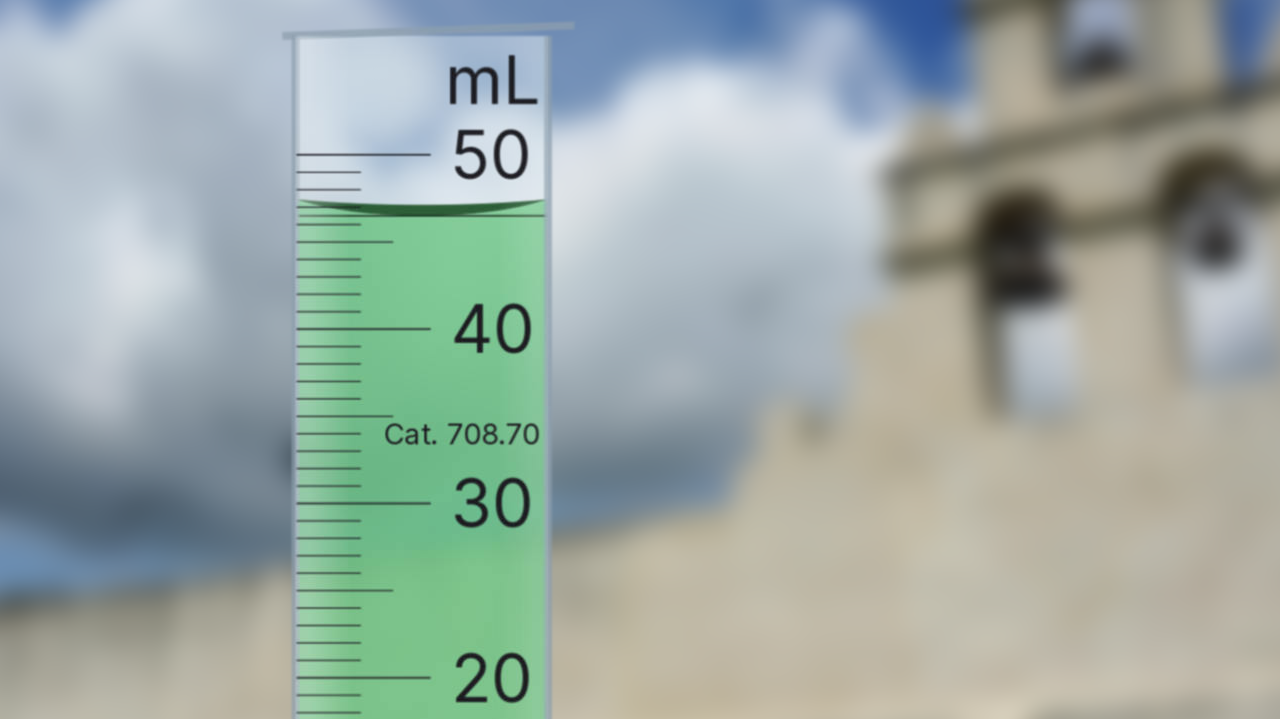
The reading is 46.5 mL
